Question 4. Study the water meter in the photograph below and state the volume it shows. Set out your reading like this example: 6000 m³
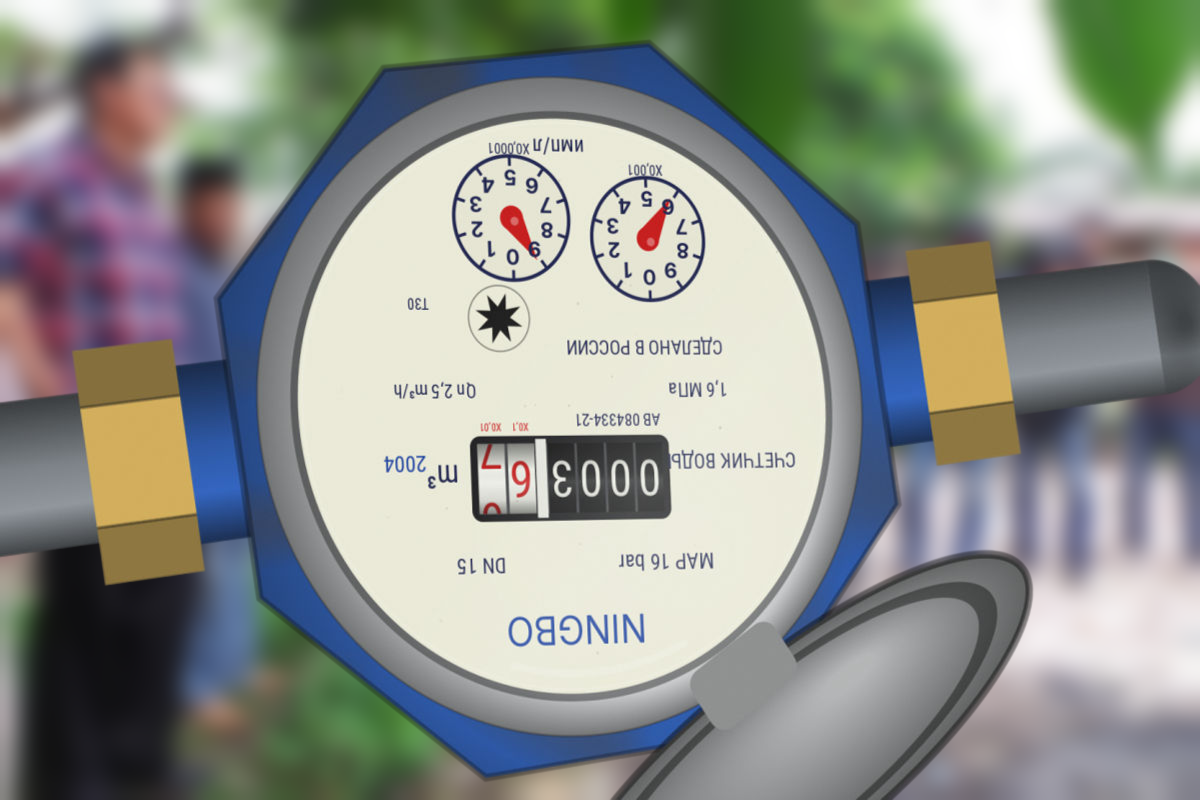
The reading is 3.6659 m³
